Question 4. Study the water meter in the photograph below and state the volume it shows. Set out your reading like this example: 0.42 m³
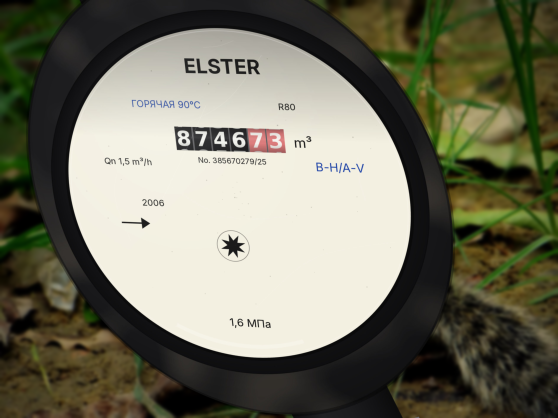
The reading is 8746.73 m³
